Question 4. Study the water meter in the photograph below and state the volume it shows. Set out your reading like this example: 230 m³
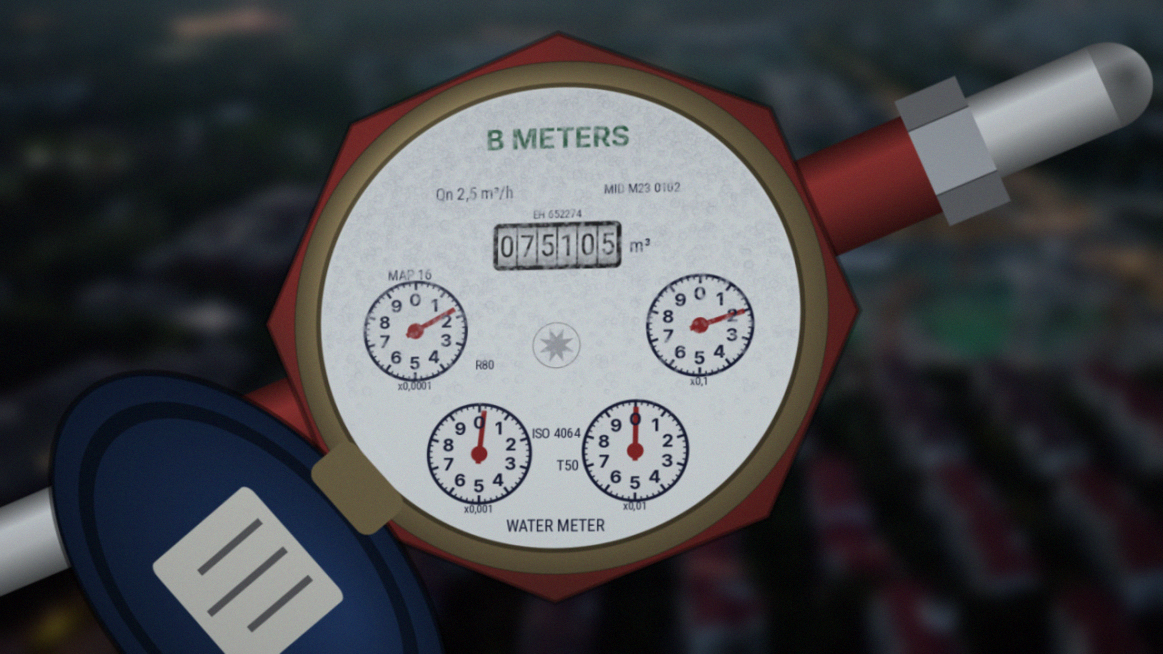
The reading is 75105.2001 m³
